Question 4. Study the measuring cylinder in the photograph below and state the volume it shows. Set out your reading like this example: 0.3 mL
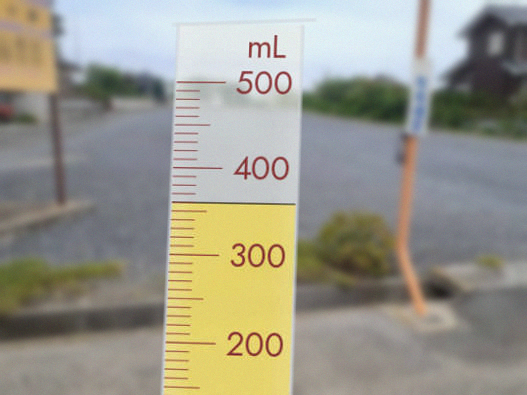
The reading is 360 mL
